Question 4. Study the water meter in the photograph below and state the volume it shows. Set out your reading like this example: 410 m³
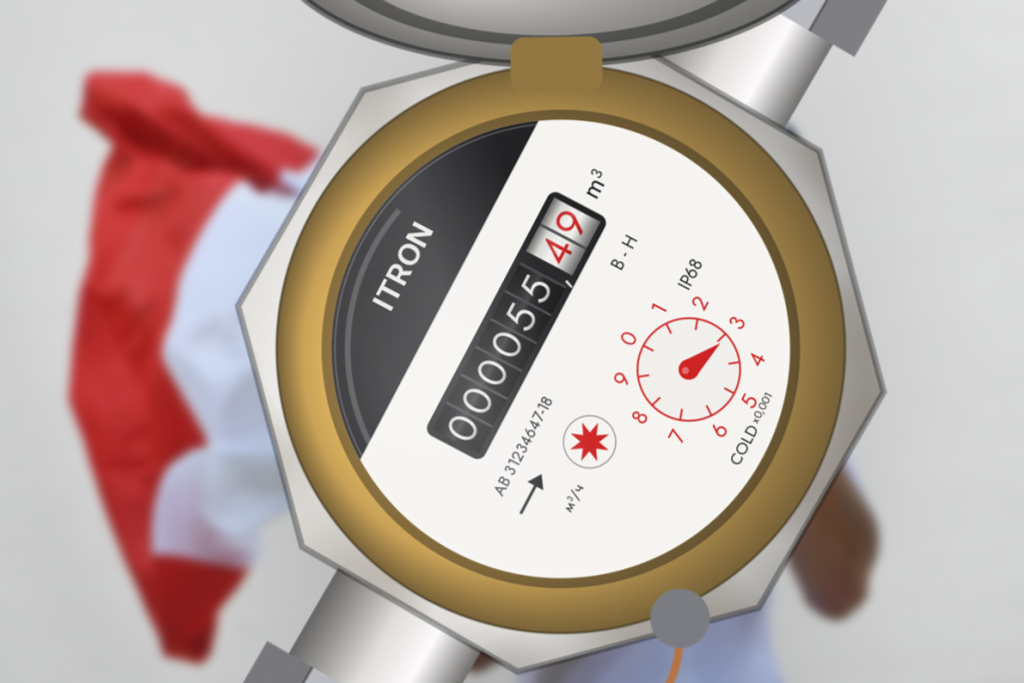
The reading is 55.493 m³
